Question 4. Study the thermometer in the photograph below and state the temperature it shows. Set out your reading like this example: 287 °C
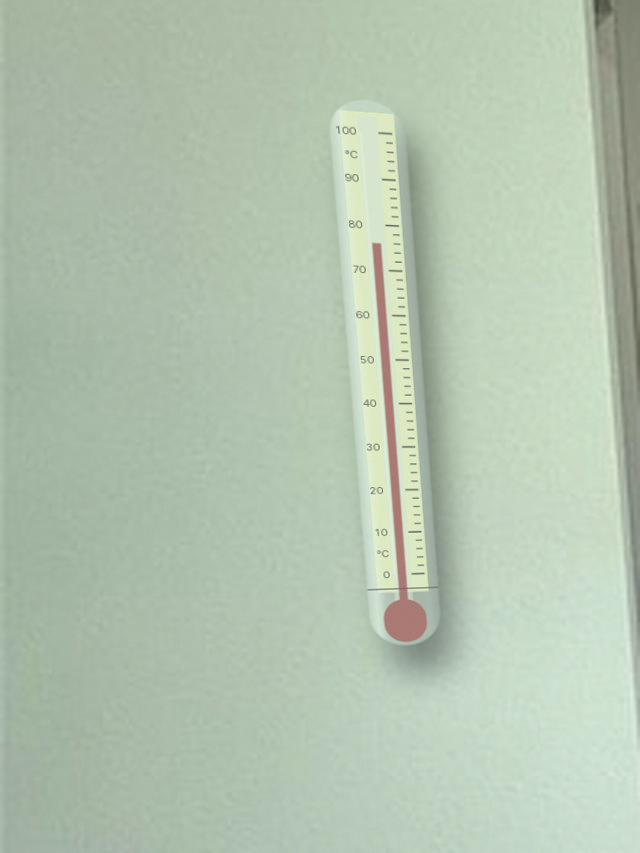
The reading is 76 °C
